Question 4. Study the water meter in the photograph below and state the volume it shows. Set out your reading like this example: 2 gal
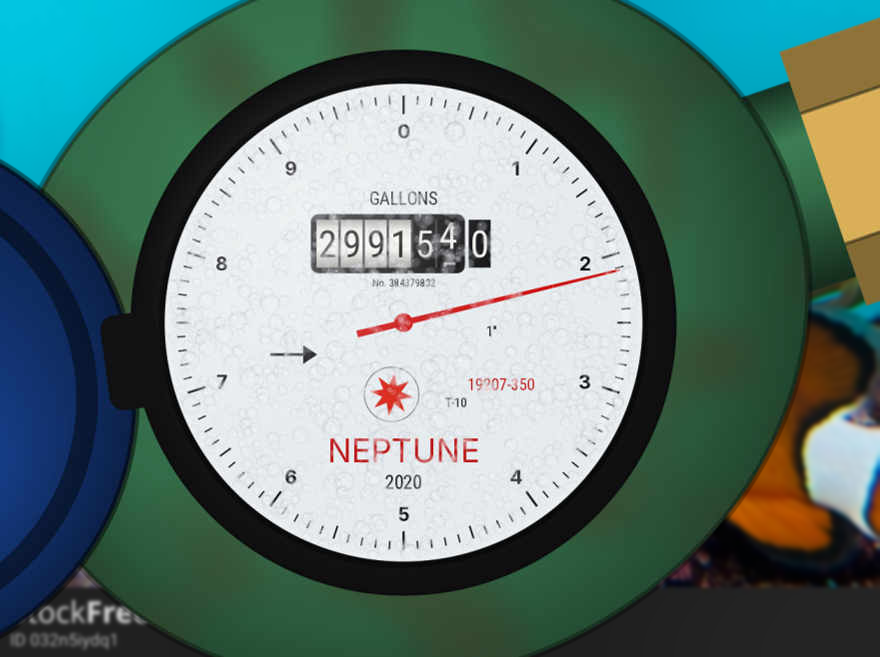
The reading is 2991542.1 gal
